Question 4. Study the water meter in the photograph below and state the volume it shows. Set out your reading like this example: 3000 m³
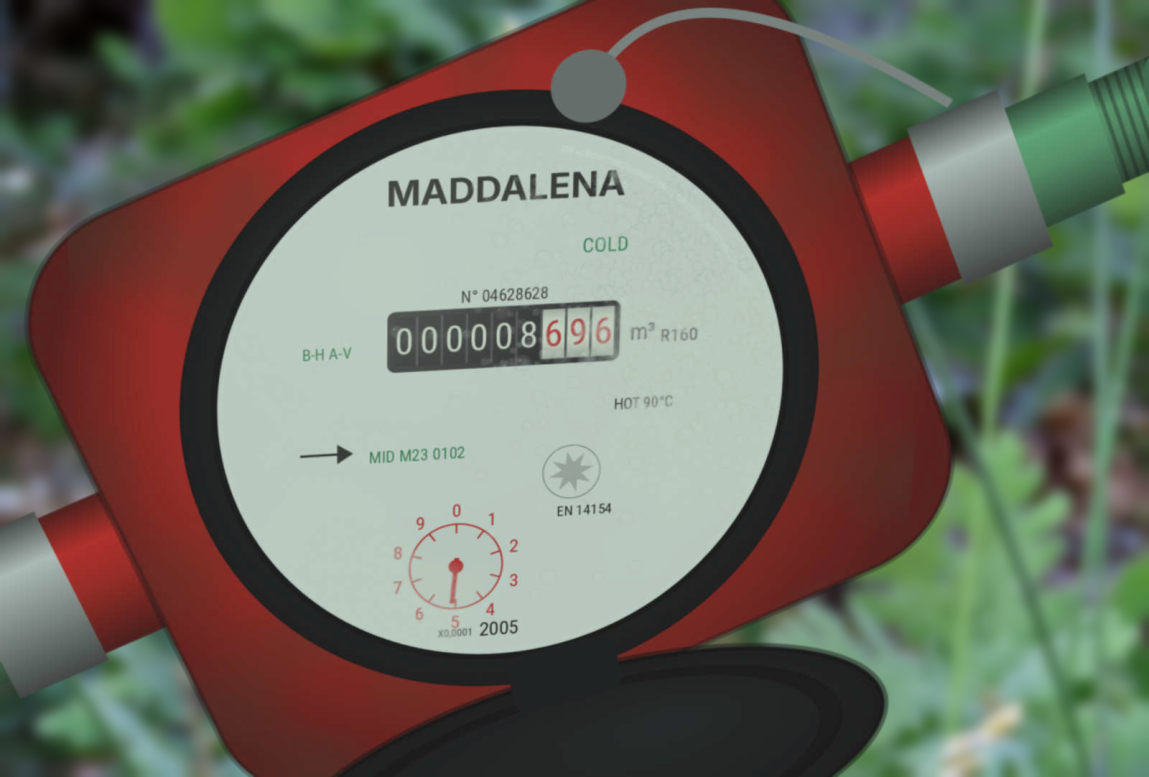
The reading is 8.6965 m³
